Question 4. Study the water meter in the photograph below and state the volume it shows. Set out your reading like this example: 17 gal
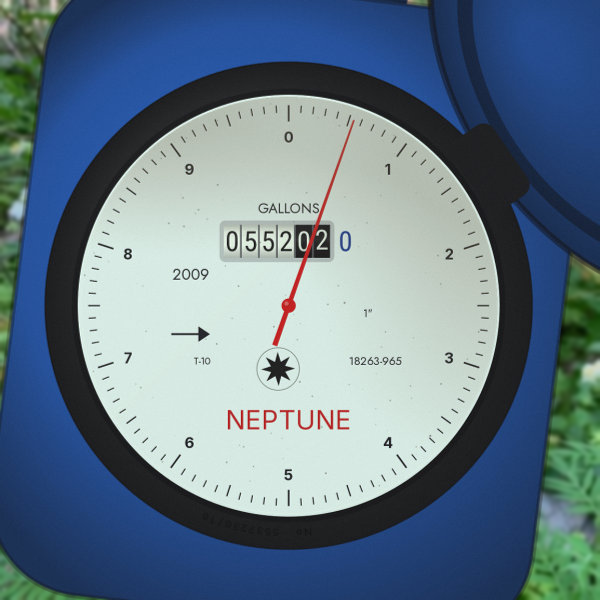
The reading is 552020.5 gal
